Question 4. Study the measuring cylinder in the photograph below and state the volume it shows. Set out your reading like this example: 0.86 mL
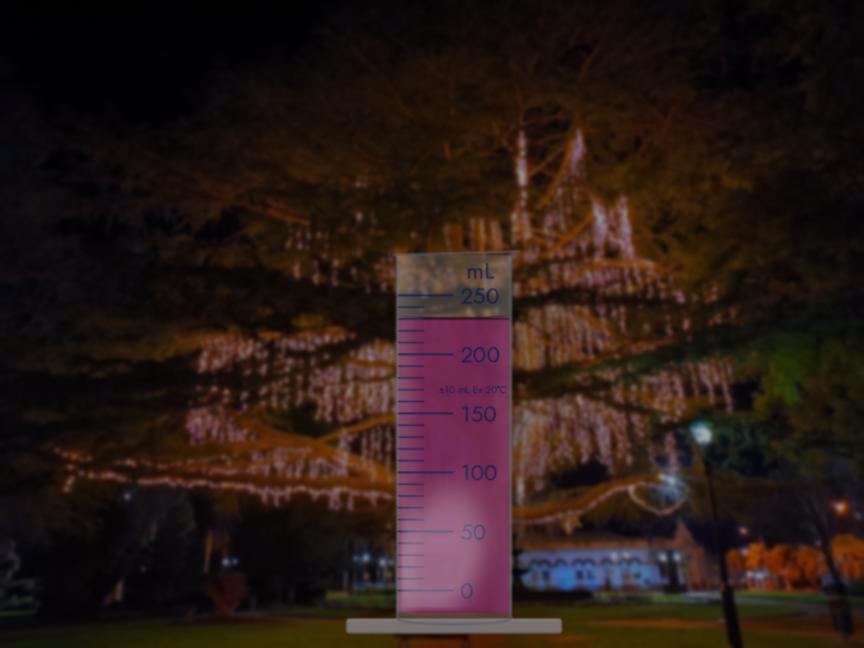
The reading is 230 mL
